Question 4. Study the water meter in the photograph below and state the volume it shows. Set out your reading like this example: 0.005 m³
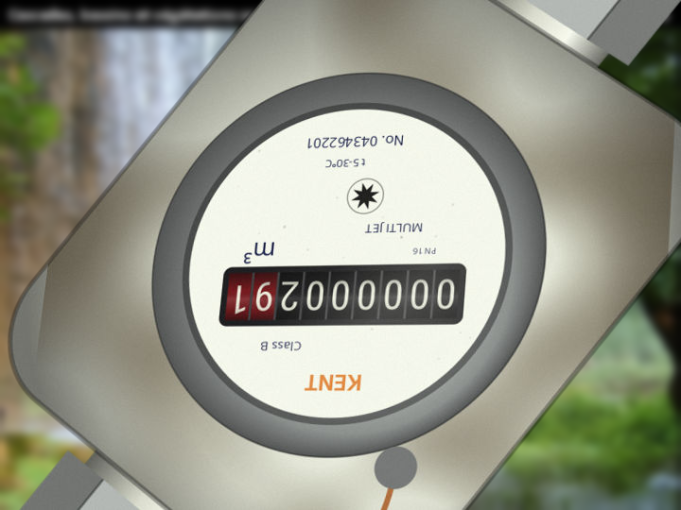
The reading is 2.91 m³
